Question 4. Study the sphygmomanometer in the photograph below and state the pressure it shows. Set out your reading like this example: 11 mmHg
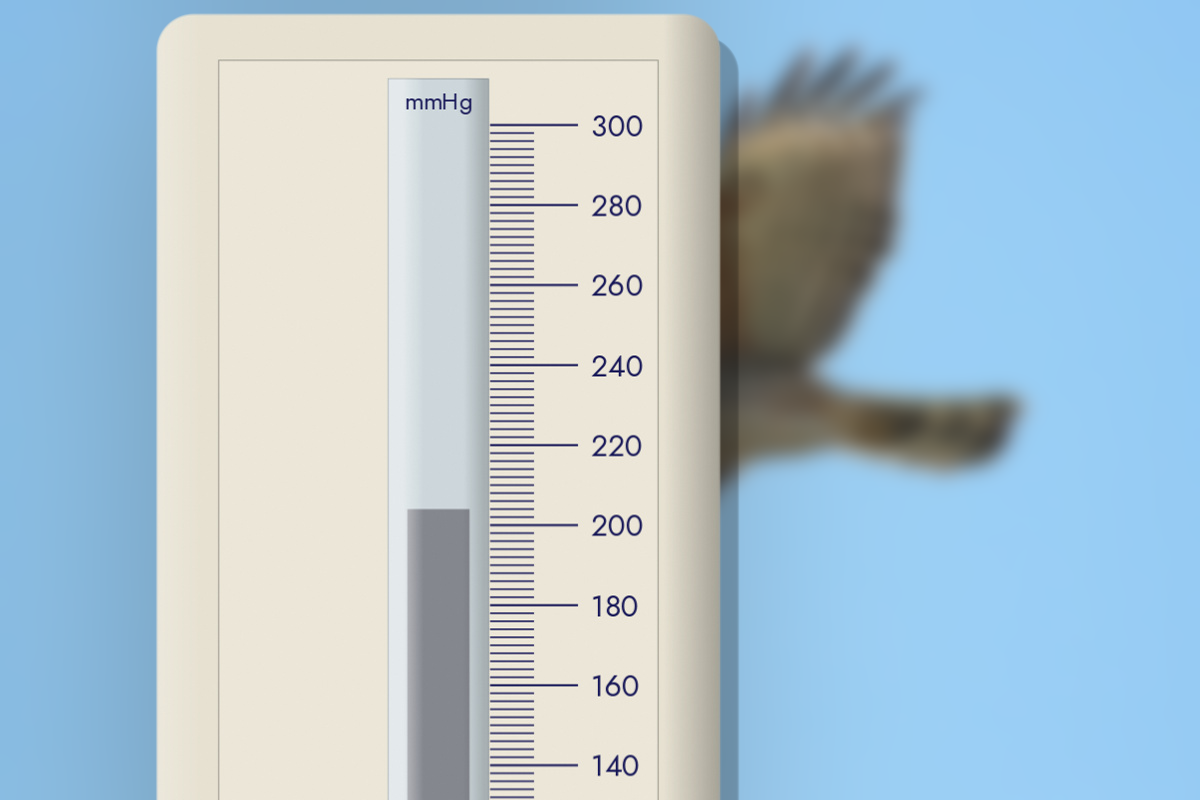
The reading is 204 mmHg
